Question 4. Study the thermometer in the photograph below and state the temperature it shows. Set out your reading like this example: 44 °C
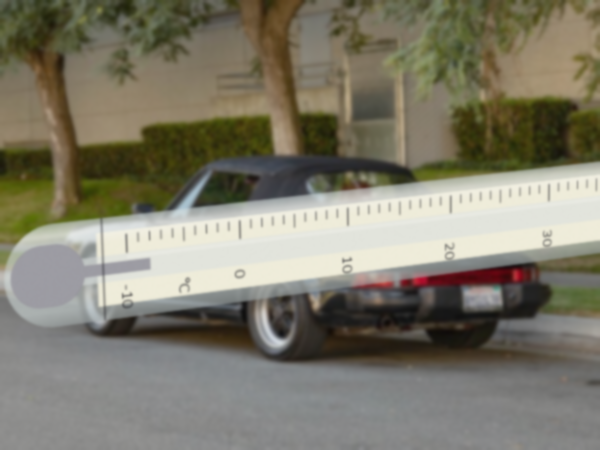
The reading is -8 °C
